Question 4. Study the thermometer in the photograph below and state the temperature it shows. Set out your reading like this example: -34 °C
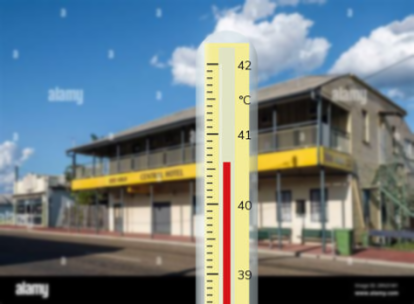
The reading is 40.6 °C
